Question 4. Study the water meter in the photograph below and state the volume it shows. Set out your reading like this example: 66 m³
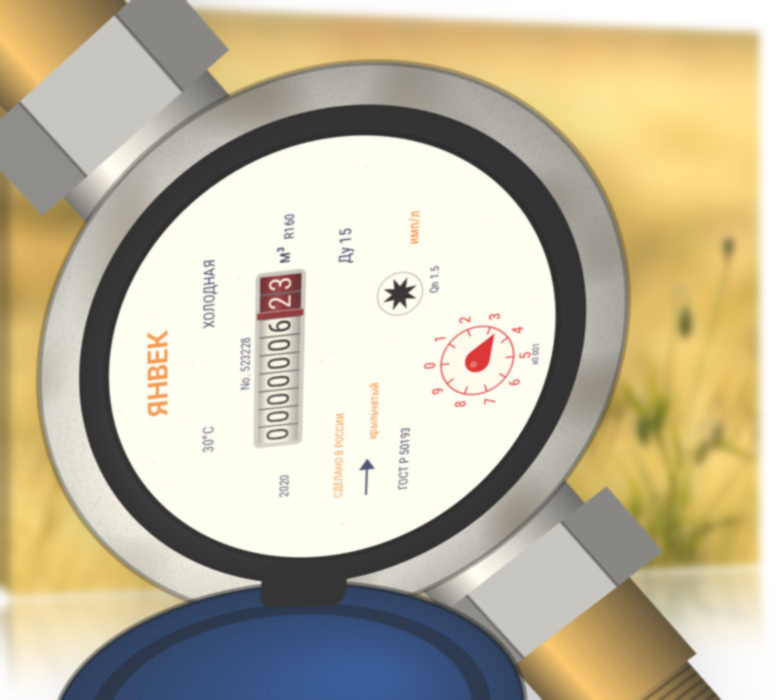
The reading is 6.233 m³
